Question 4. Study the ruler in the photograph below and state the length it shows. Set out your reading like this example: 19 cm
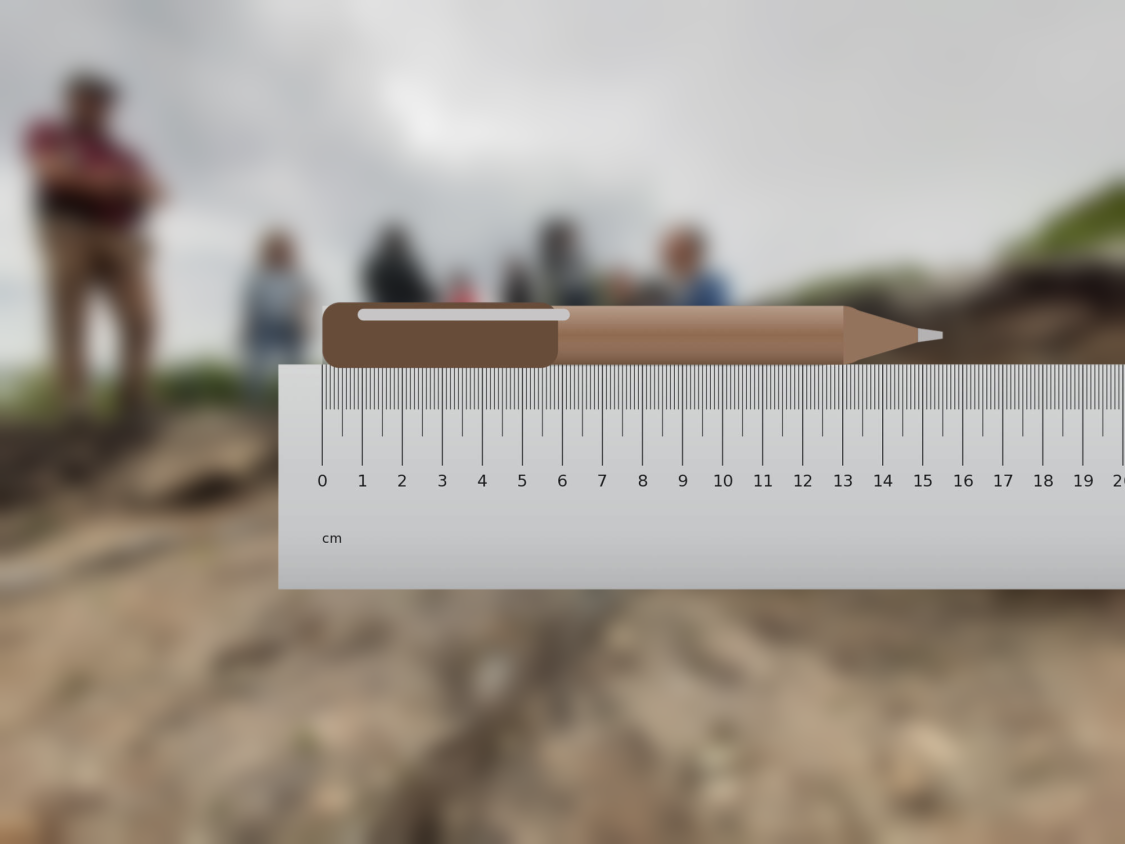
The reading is 15.5 cm
